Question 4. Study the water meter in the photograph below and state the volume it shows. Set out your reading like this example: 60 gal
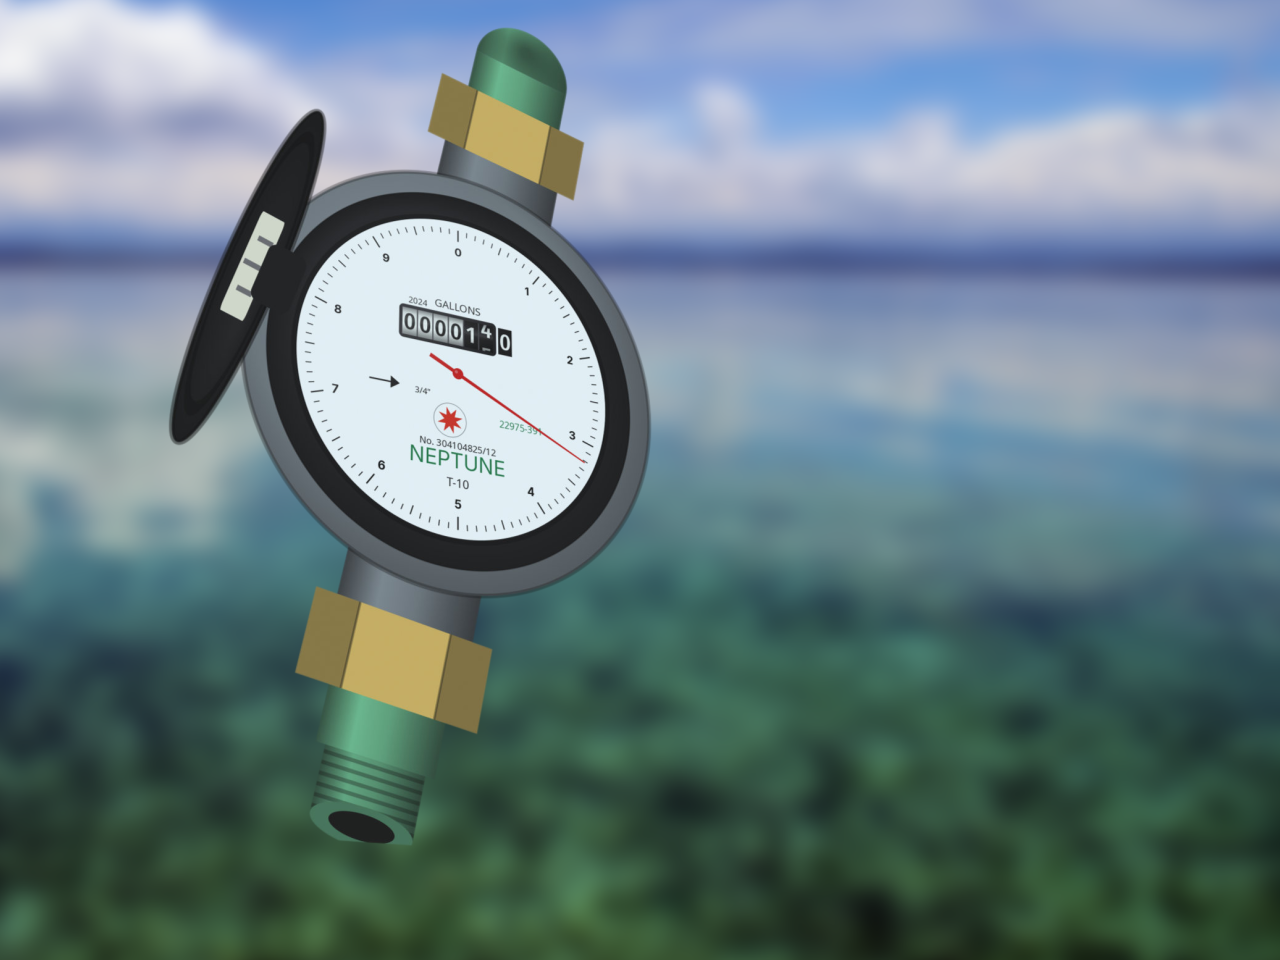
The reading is 143.2 gal
